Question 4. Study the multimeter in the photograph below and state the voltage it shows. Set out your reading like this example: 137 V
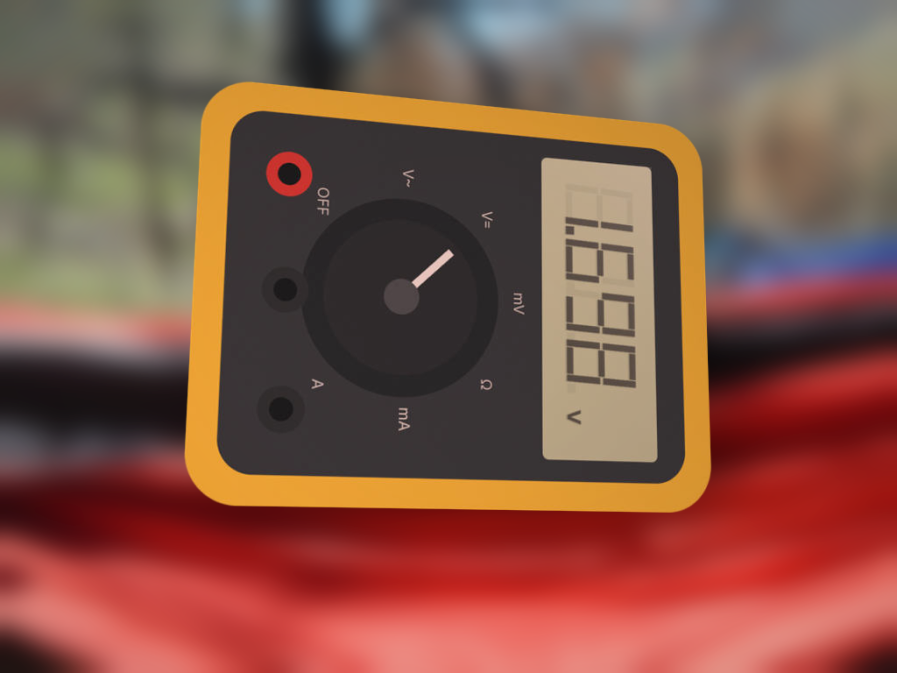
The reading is 1.698 V
